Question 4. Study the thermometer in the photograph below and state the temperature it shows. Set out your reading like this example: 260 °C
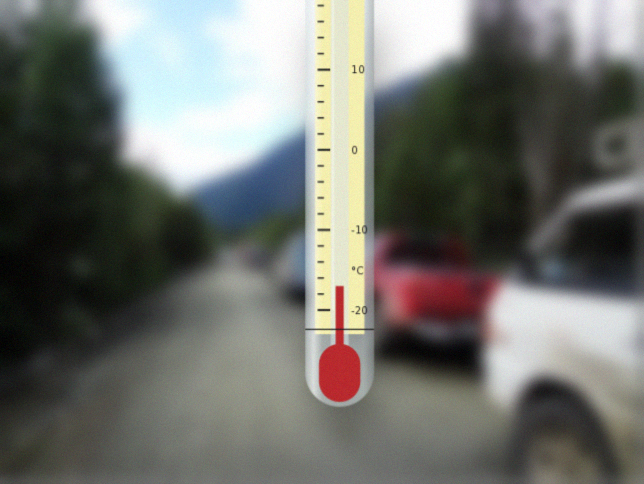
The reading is -17 °C
